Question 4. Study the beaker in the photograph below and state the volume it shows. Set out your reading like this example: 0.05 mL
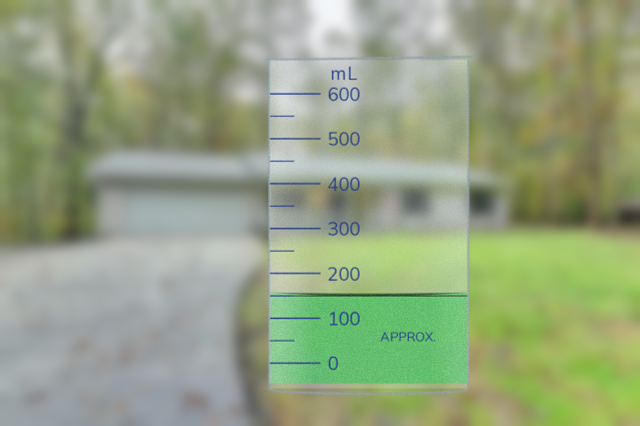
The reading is 150 mL
